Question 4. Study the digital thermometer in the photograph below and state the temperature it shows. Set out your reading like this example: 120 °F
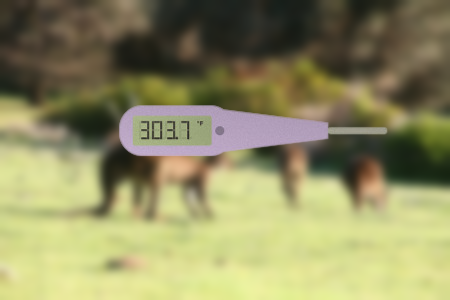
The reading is 303.7 °F
